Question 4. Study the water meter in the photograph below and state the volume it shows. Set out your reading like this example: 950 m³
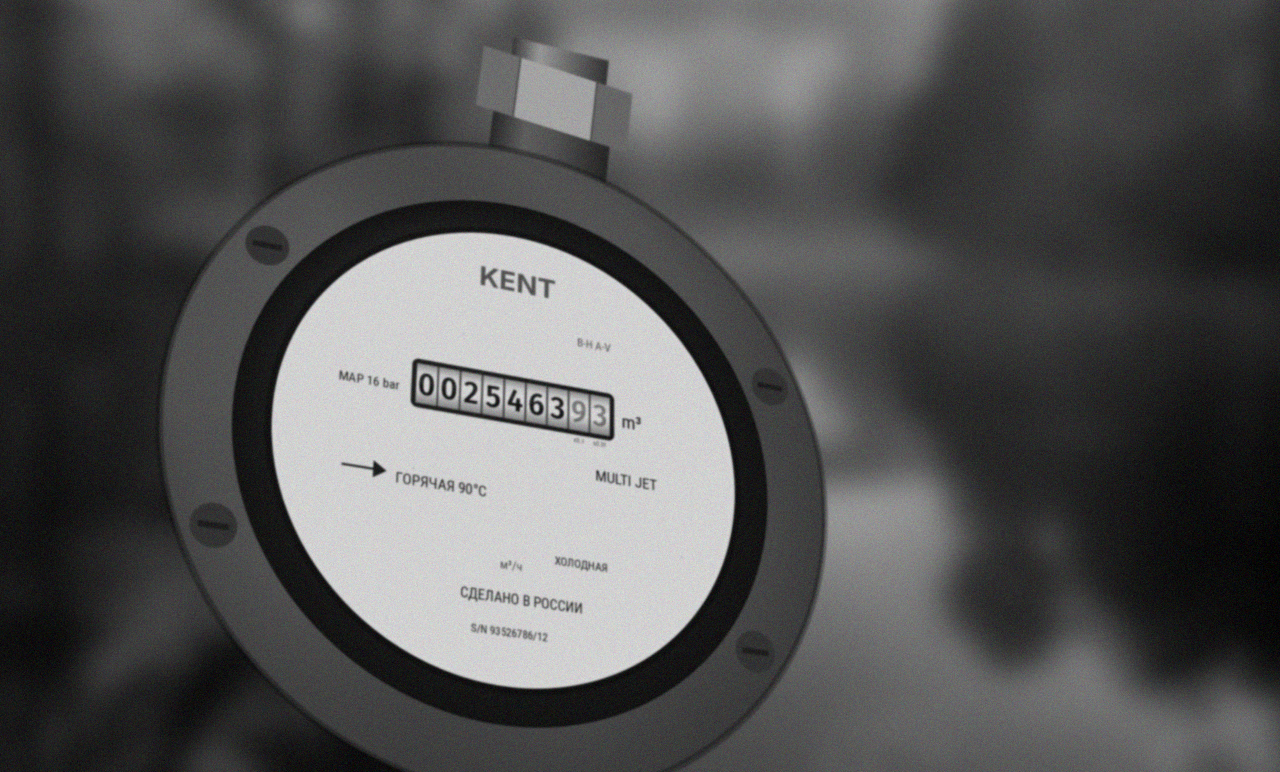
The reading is 25463.93 m³
